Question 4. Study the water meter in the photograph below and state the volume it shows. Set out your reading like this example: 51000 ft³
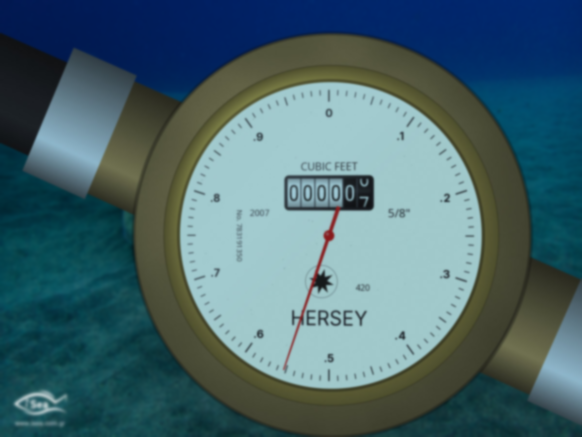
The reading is 6.55 ft³
